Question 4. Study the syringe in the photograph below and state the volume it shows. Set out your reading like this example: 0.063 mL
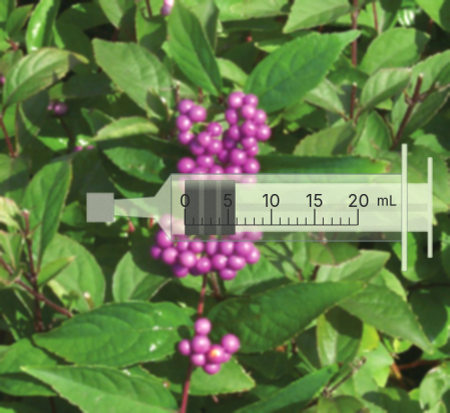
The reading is 0 mL
